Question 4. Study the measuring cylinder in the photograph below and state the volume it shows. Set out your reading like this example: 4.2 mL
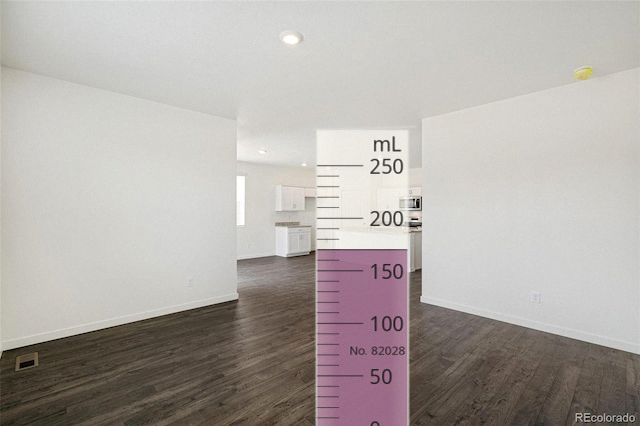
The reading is 170 mL
